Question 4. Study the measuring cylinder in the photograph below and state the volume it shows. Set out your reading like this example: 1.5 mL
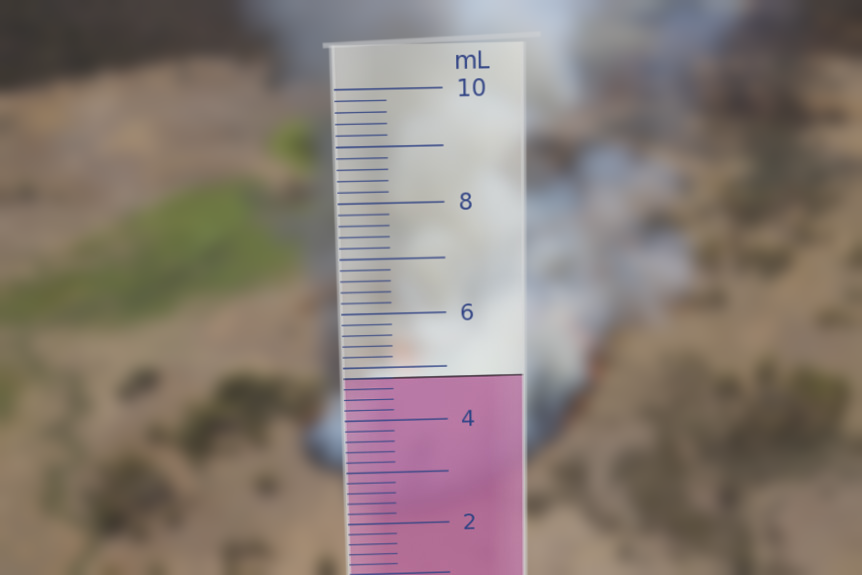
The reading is 4.8 mL
